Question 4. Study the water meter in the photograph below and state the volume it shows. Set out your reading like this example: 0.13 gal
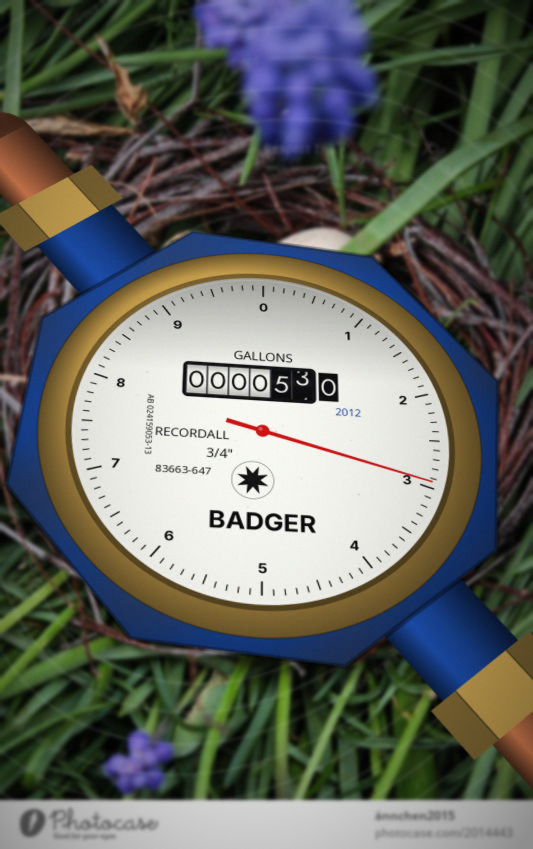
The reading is 532.9 gal
